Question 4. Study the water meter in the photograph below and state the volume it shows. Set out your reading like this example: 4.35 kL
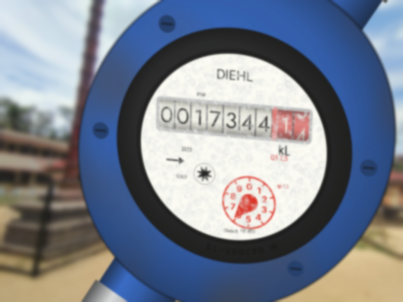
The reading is 17344.136 kL
